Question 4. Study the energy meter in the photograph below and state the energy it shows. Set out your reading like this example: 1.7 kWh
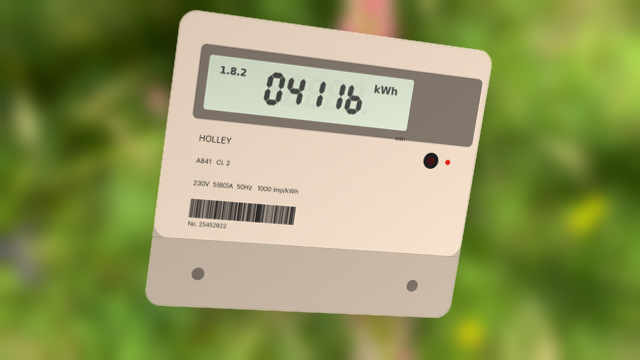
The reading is 4116 kWh
